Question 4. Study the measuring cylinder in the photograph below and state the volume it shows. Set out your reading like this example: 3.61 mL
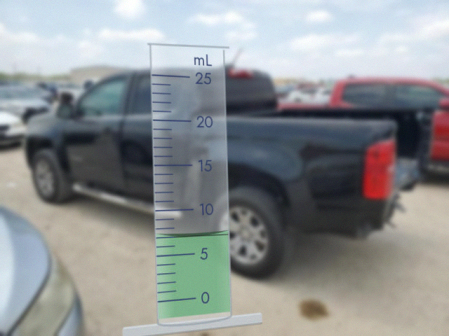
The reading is 7 mL
